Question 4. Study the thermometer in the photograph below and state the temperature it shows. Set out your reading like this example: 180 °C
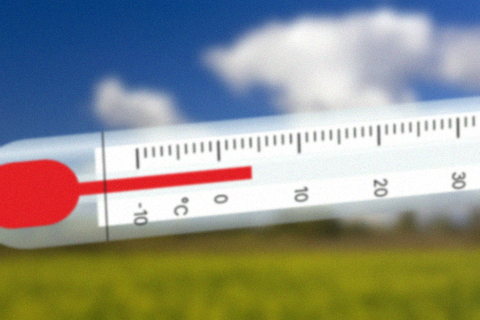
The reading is 4 °C
